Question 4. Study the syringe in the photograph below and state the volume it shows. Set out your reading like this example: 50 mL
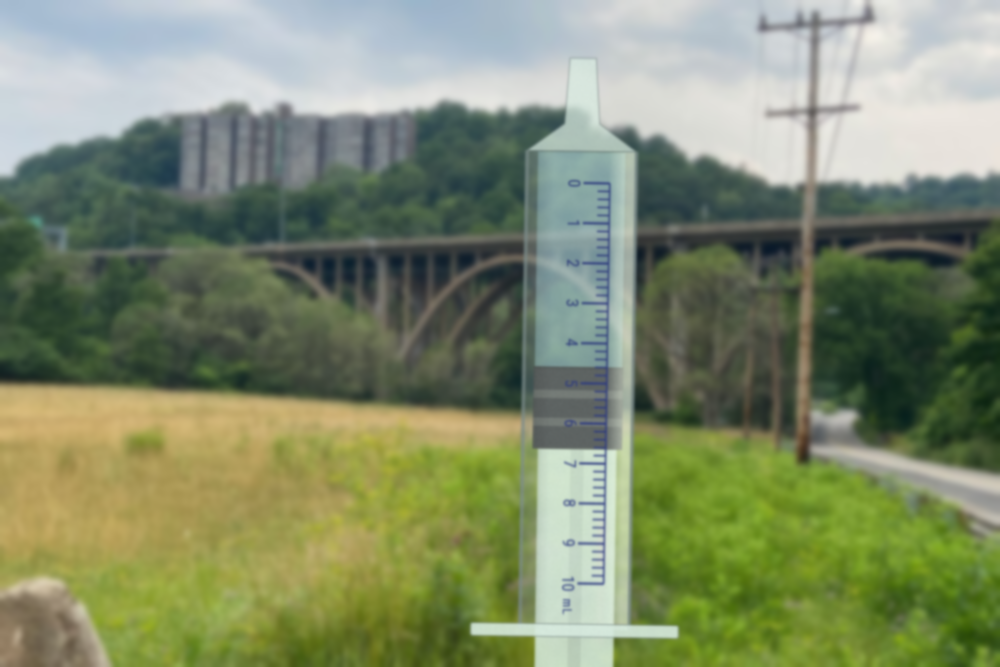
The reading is 4.6 mL
